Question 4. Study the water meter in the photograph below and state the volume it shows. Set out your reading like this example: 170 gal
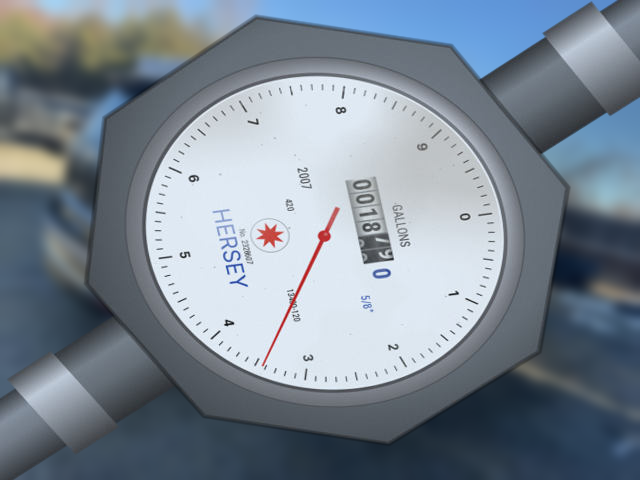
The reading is 18793.4 gal
